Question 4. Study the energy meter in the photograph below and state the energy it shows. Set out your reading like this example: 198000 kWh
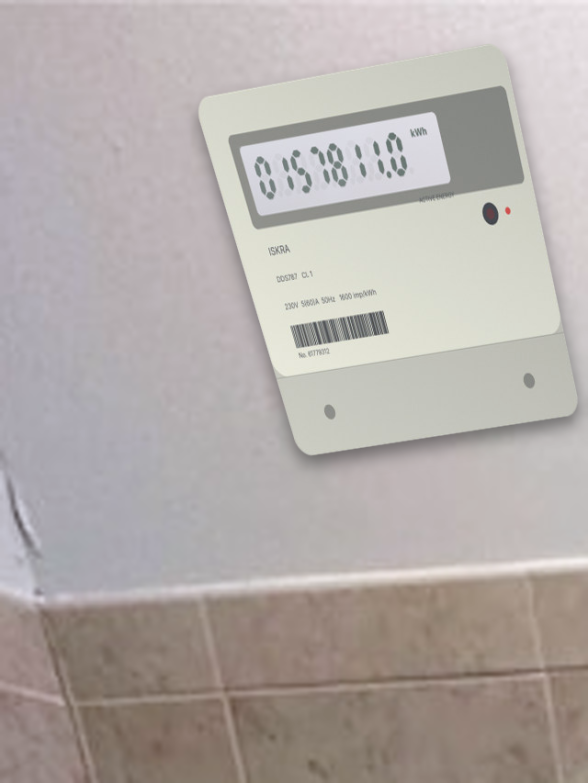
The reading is 157811.0 kWh
